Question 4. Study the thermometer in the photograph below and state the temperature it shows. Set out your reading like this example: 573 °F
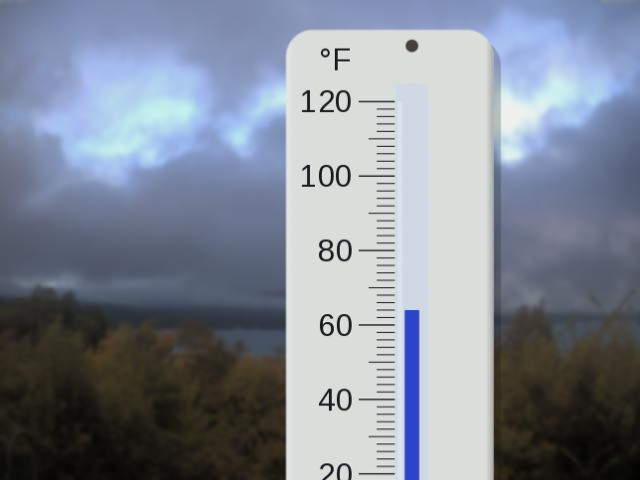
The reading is 64 °F
